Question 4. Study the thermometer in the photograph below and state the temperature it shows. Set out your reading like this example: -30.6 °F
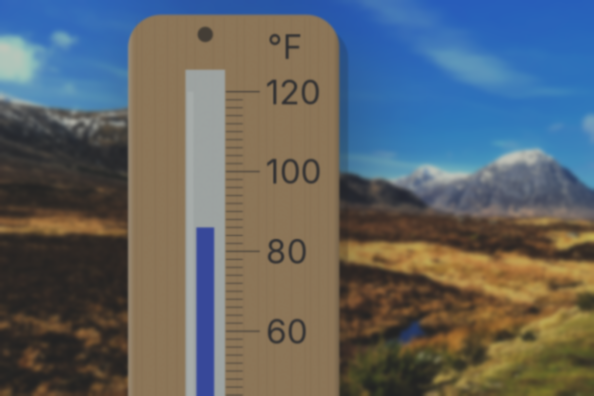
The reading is 86 °F
